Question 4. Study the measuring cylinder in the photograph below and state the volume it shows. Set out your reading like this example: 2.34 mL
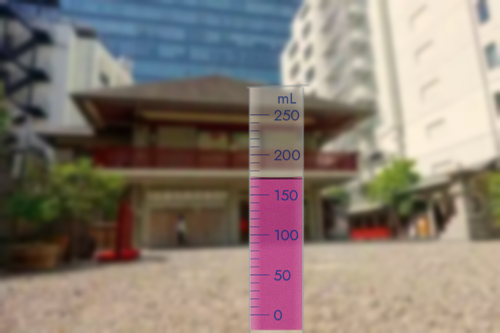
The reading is 170 mL
